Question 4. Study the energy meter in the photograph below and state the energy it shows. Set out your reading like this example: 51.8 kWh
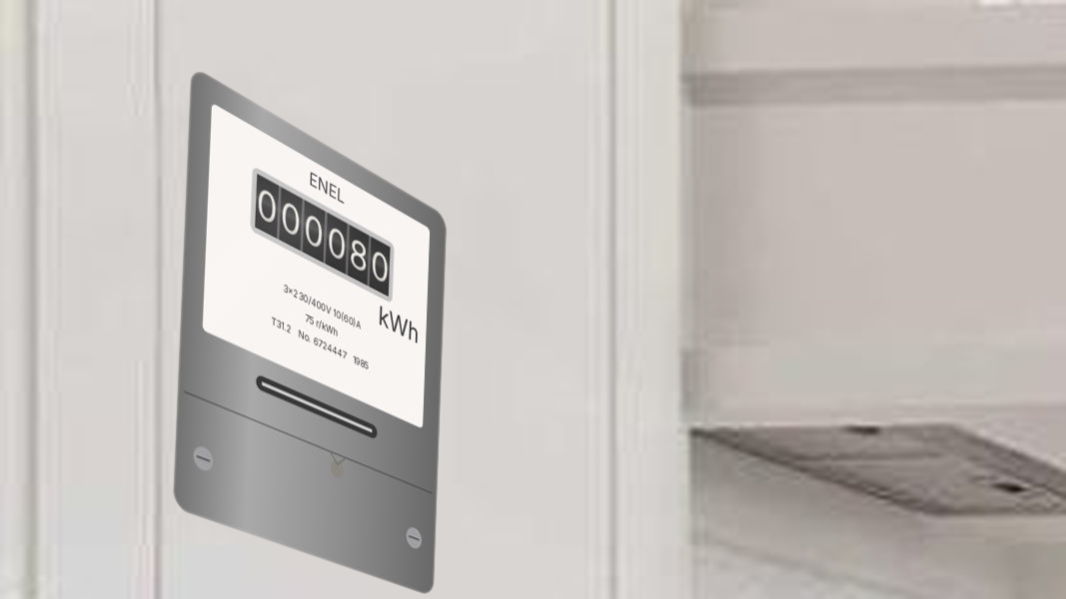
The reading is 80 kWh
